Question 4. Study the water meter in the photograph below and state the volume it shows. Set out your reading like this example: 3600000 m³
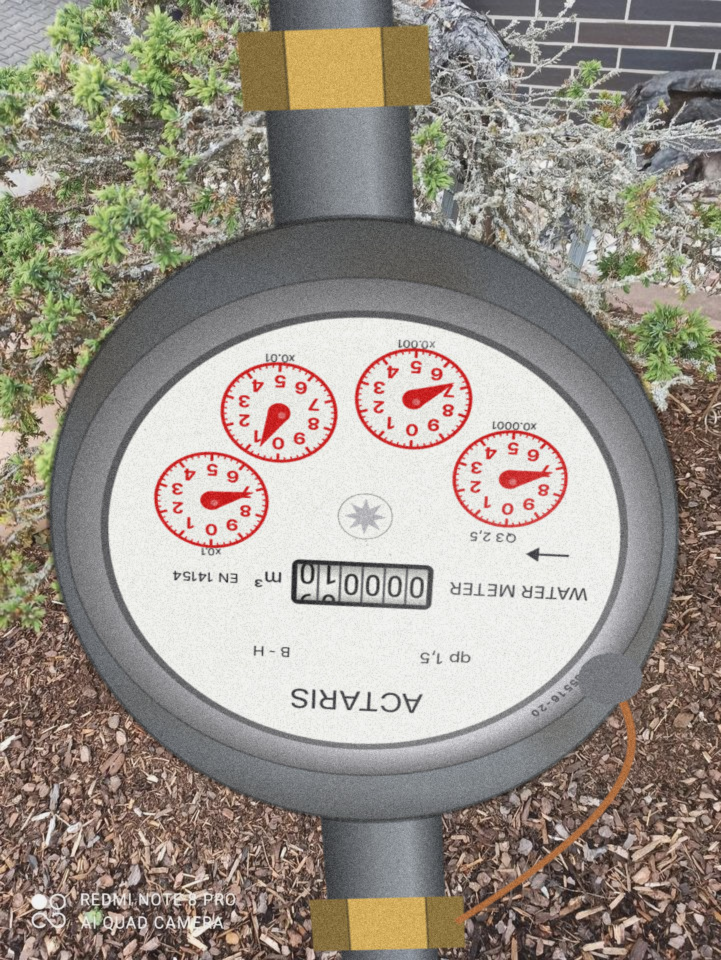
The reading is 9.7067 m³
